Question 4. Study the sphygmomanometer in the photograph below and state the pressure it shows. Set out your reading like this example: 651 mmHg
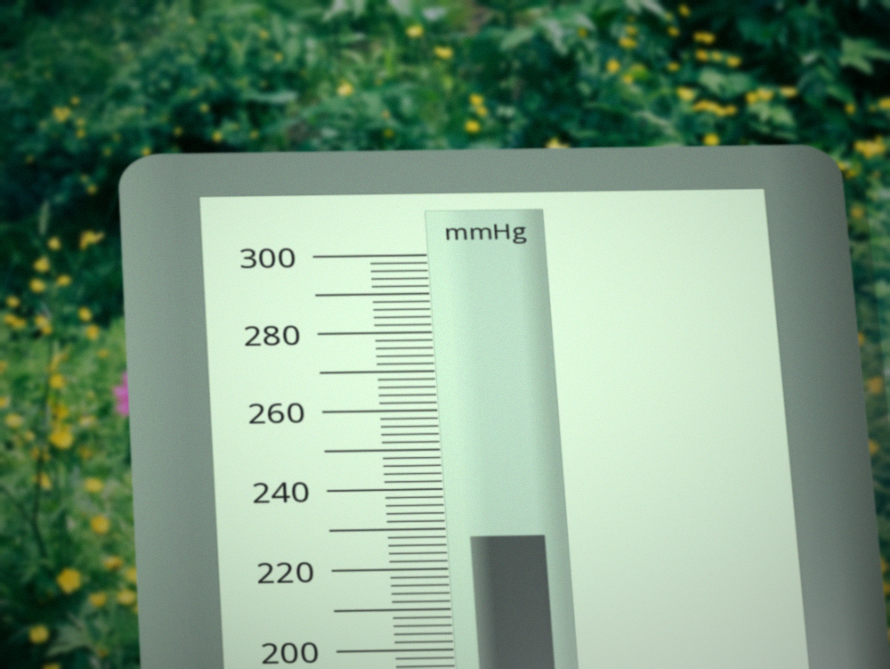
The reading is 228 mmHg
